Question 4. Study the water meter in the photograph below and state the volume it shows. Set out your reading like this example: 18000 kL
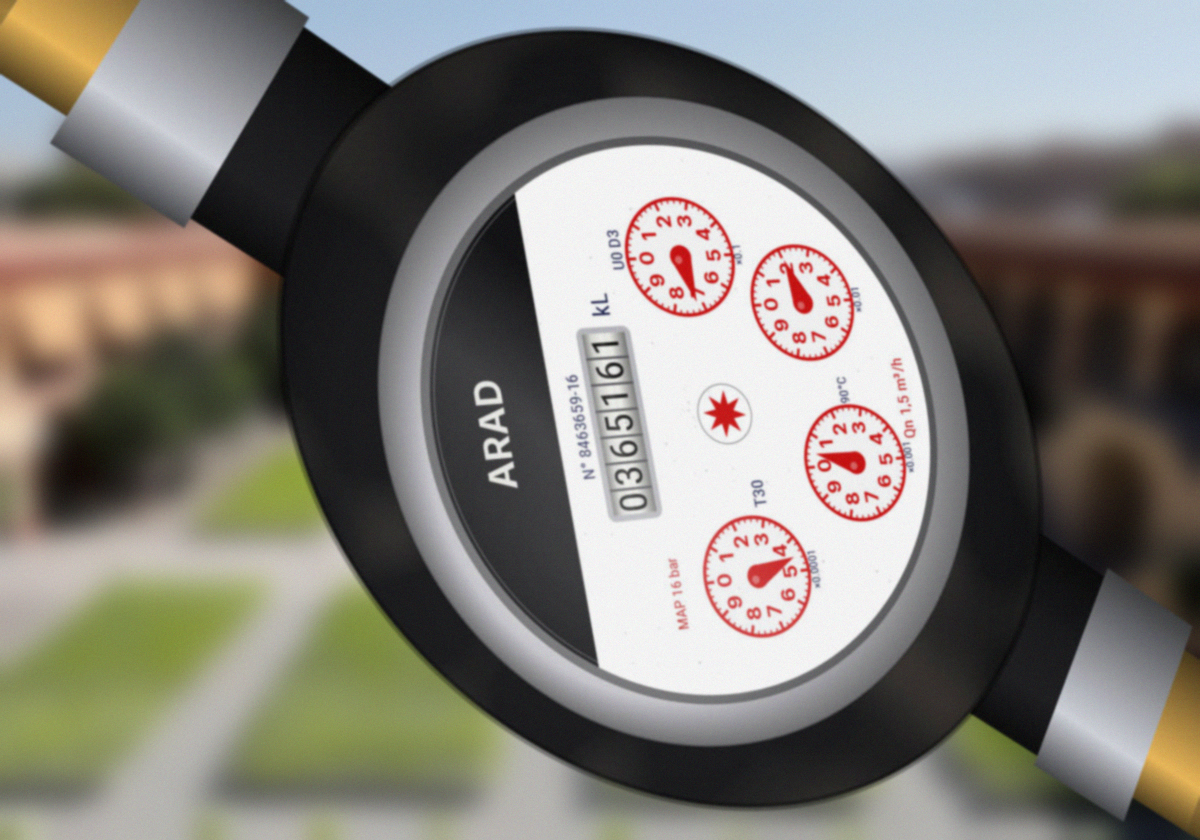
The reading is 365161.7204 kL
